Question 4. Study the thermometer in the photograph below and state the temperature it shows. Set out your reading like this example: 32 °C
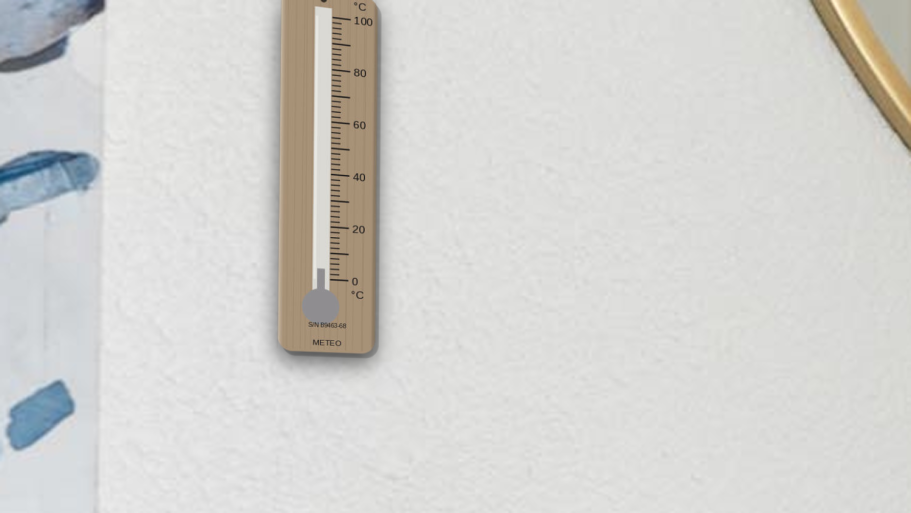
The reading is 4 °C
